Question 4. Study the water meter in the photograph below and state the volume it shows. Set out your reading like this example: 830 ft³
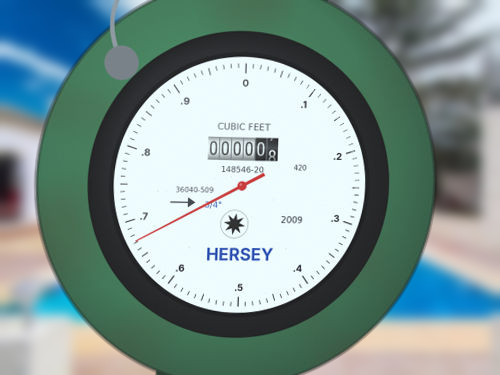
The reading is 7.67 ft³
